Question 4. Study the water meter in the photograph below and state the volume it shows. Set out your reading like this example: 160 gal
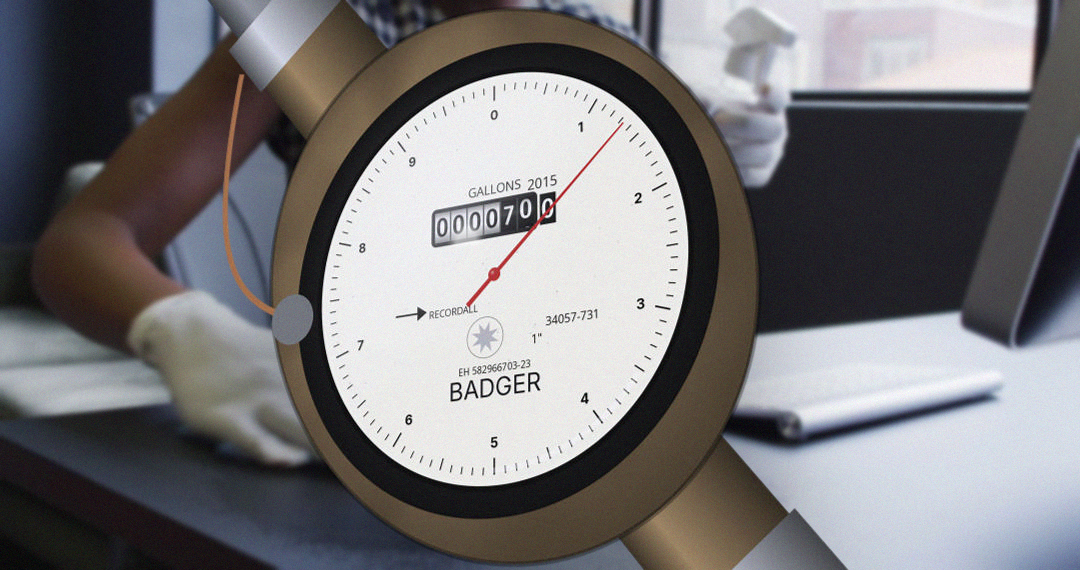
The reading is 701.3 gal
